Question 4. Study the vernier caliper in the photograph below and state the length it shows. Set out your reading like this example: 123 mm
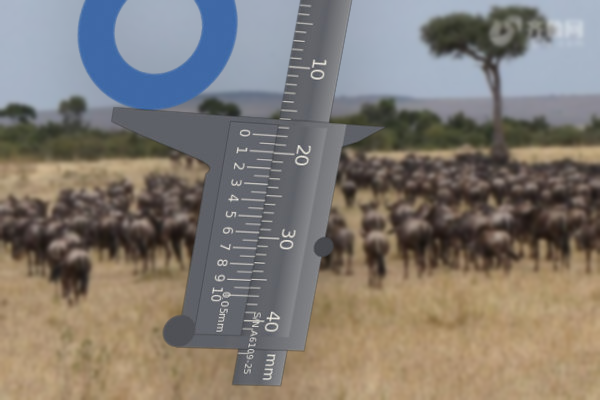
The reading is 18.0 mm
